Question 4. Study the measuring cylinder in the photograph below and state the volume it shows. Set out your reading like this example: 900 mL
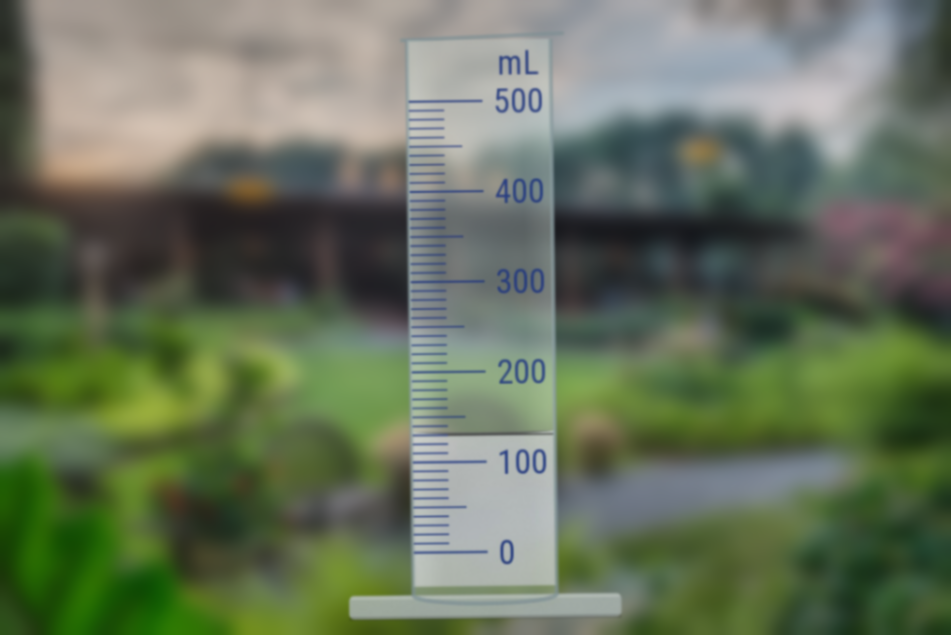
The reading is 130 mL
